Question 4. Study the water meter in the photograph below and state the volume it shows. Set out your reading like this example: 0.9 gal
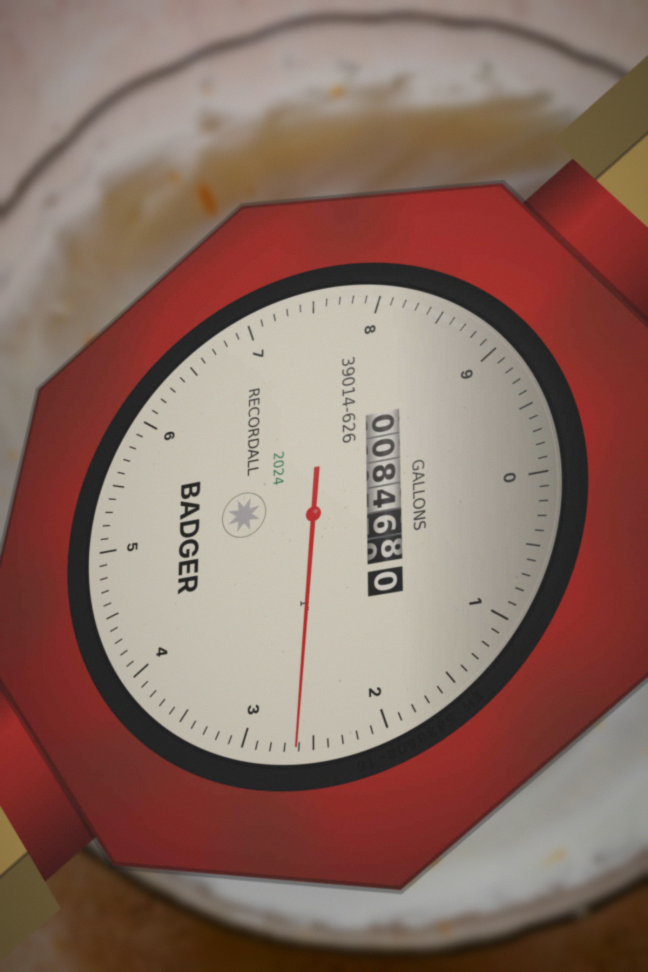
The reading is 84682.6 gal
